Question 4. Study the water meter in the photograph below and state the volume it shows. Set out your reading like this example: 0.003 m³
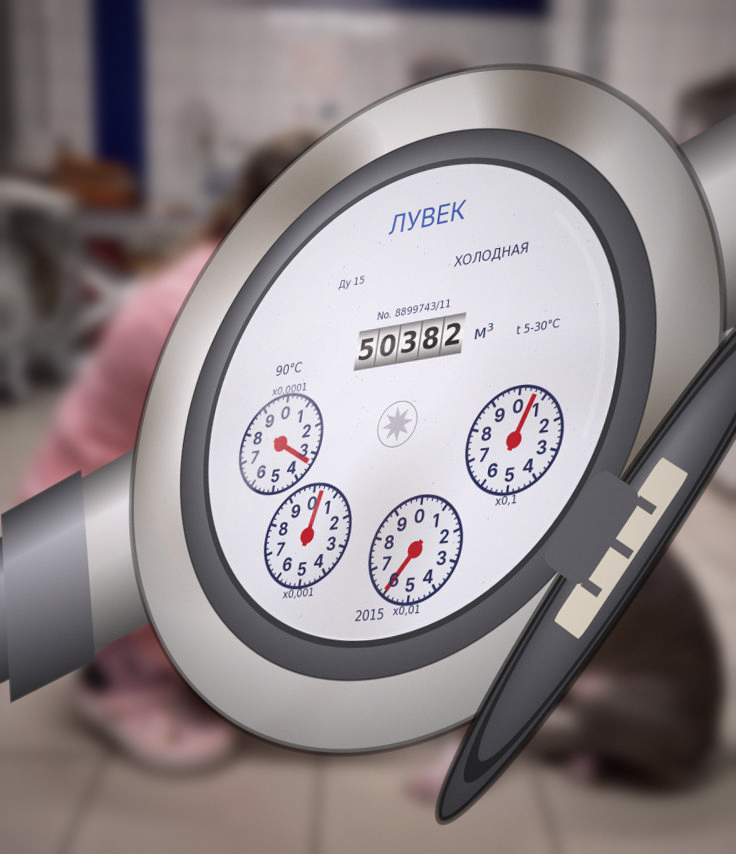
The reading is 50382.0603 m³
